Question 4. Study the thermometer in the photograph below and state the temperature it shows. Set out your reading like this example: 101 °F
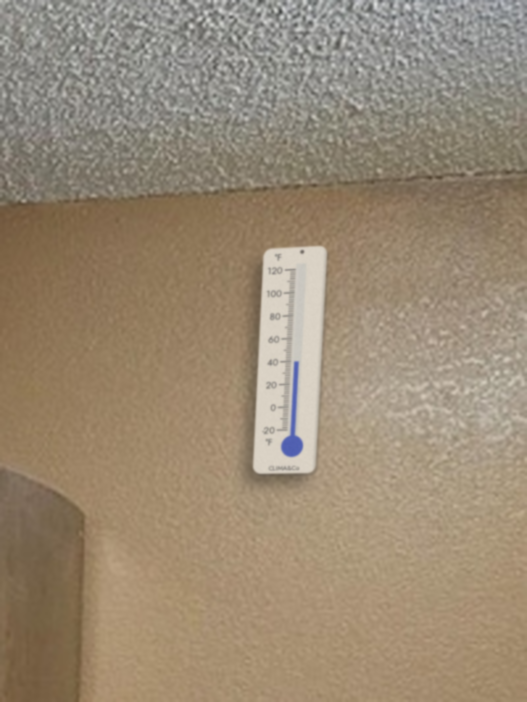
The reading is 40 °F
